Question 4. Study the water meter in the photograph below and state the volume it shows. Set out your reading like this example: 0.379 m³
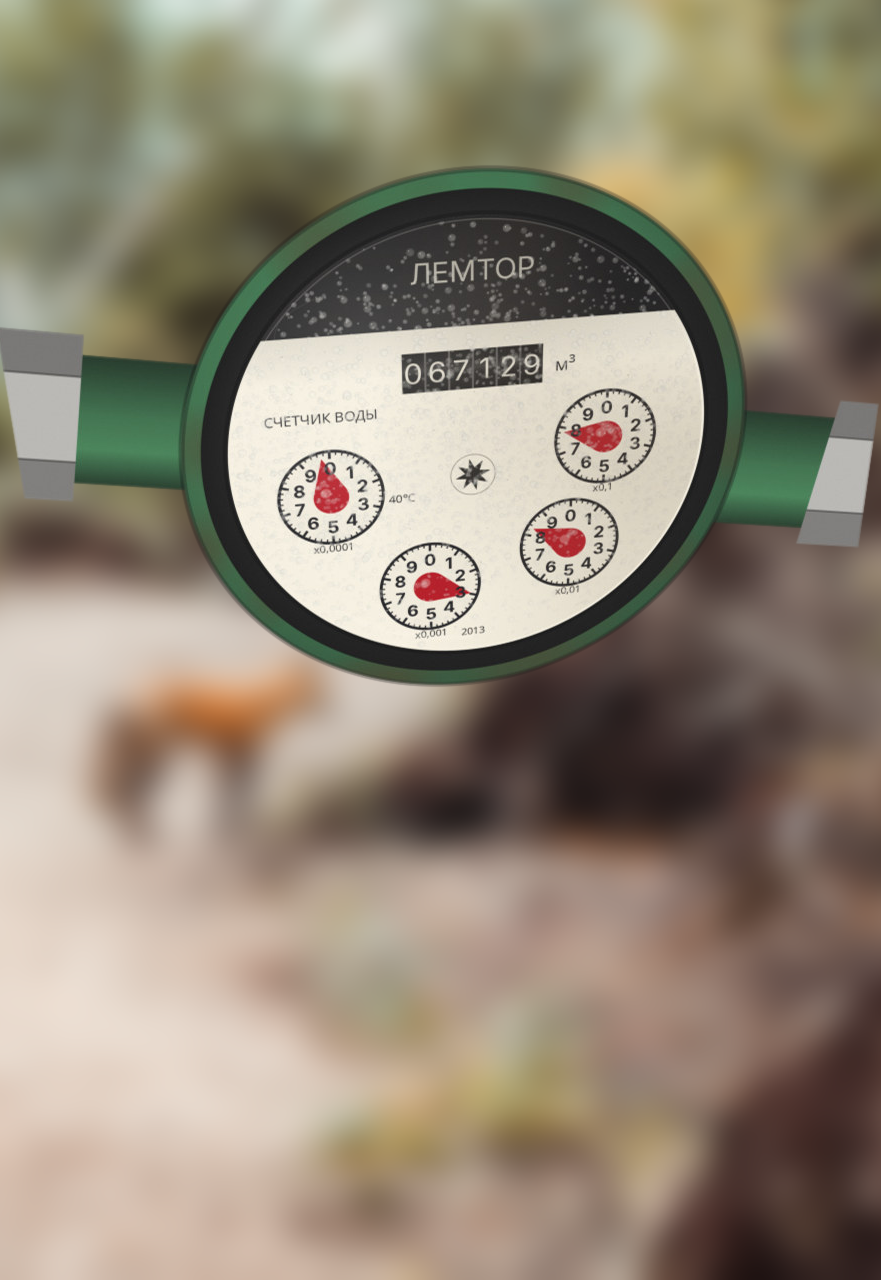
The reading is 67129.7829 m³
